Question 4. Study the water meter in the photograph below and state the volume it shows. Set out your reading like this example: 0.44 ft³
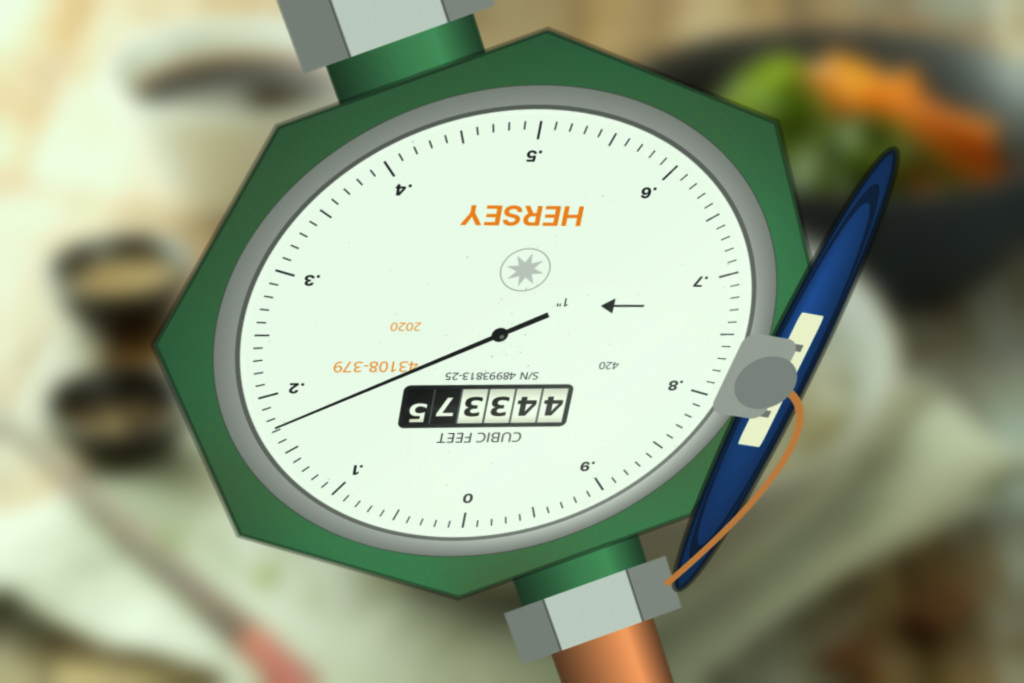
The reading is 443375.17 ft³
